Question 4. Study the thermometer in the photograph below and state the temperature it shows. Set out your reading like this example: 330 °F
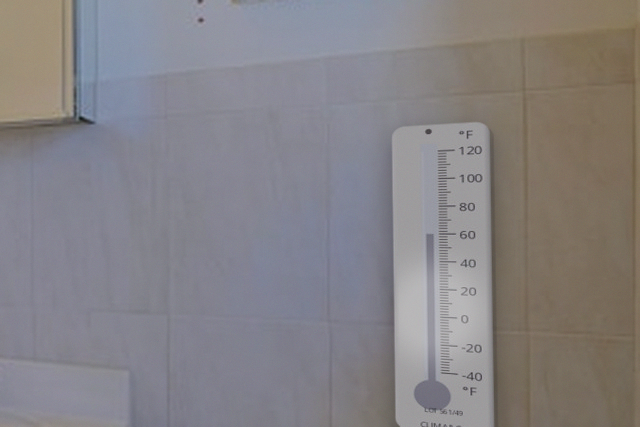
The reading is 60 °F
